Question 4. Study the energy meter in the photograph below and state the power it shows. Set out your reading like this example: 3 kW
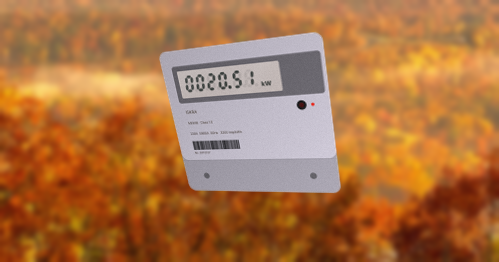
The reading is 20.51 kW
